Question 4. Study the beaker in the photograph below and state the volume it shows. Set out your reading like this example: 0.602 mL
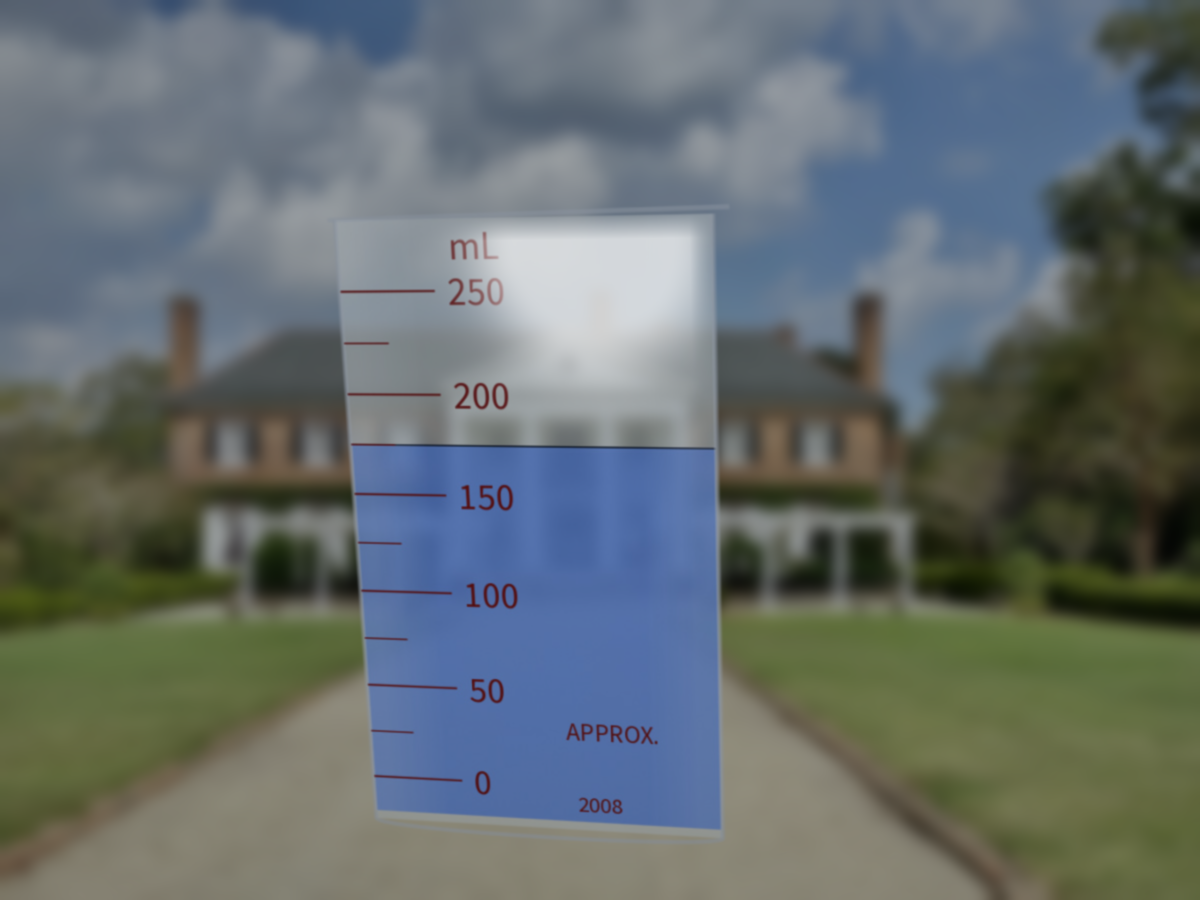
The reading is 175 mL
